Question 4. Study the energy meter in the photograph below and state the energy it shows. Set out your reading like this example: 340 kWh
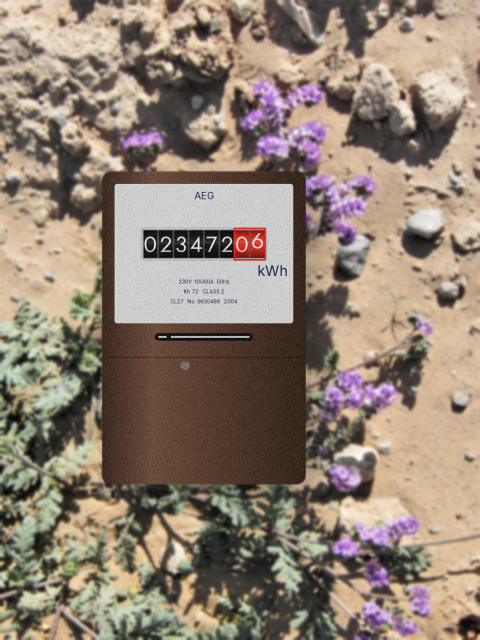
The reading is 23472.06 kWh
